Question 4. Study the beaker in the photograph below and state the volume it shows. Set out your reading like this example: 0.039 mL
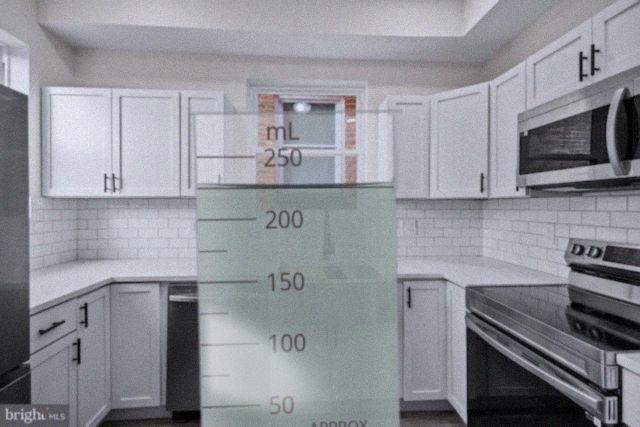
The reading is 225 mL
